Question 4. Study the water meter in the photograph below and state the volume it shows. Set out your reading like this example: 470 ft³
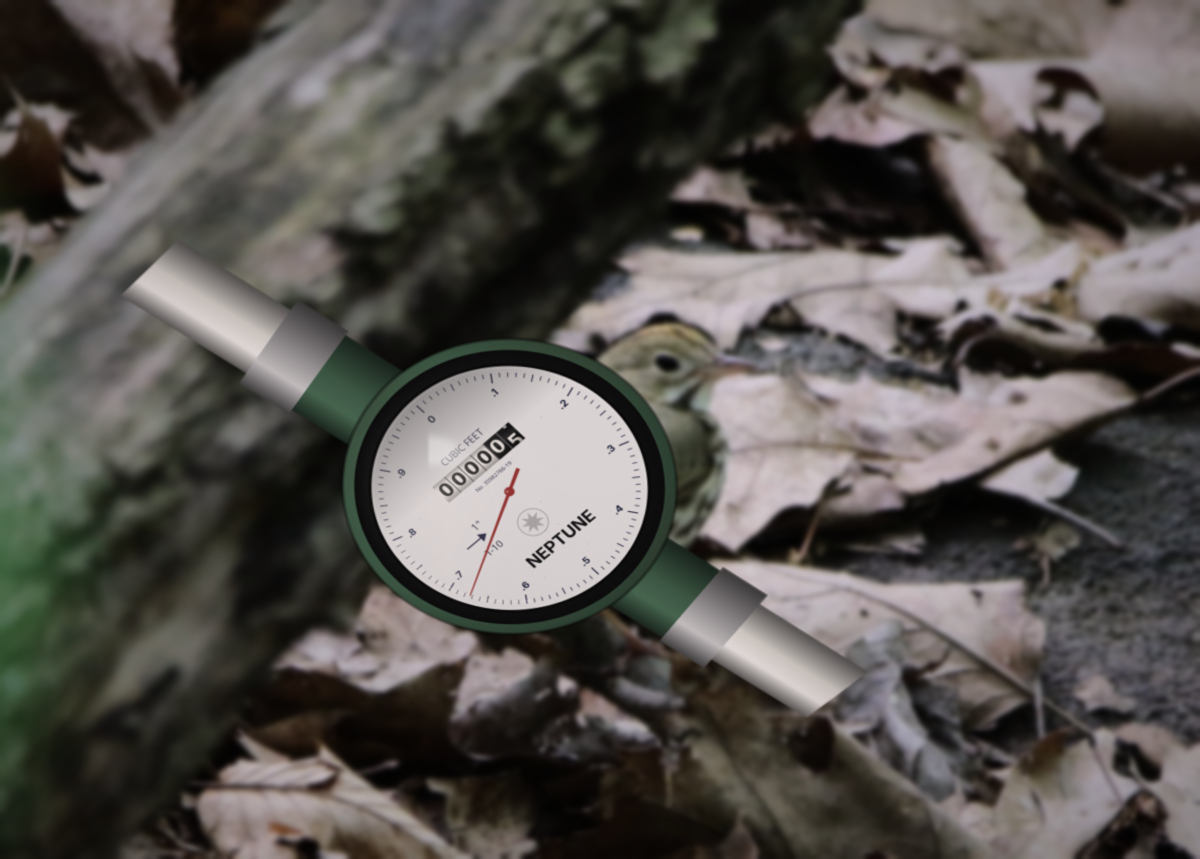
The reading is 4.67 ft³
